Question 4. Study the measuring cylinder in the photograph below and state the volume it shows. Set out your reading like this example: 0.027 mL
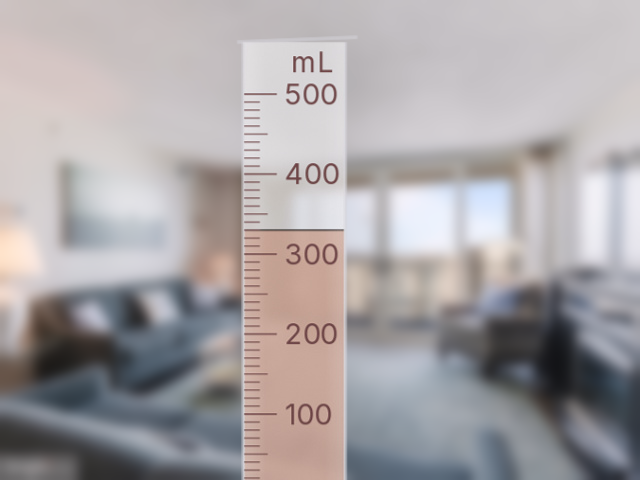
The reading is 330 mL
